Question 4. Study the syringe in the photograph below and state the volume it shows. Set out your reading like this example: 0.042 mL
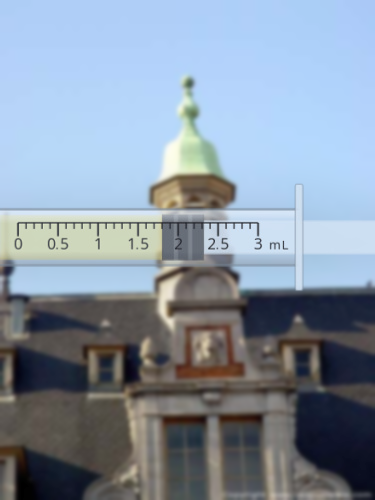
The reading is 1.8 mL
